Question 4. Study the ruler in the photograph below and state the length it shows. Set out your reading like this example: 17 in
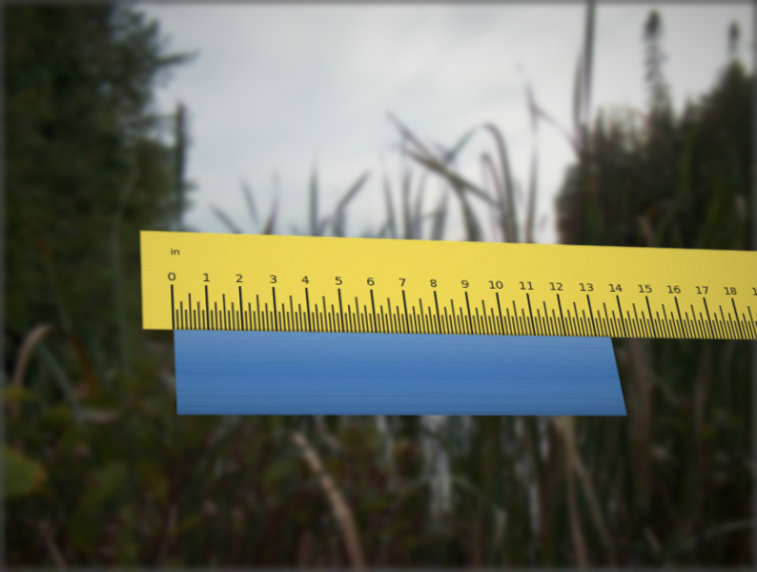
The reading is 13.5 in
